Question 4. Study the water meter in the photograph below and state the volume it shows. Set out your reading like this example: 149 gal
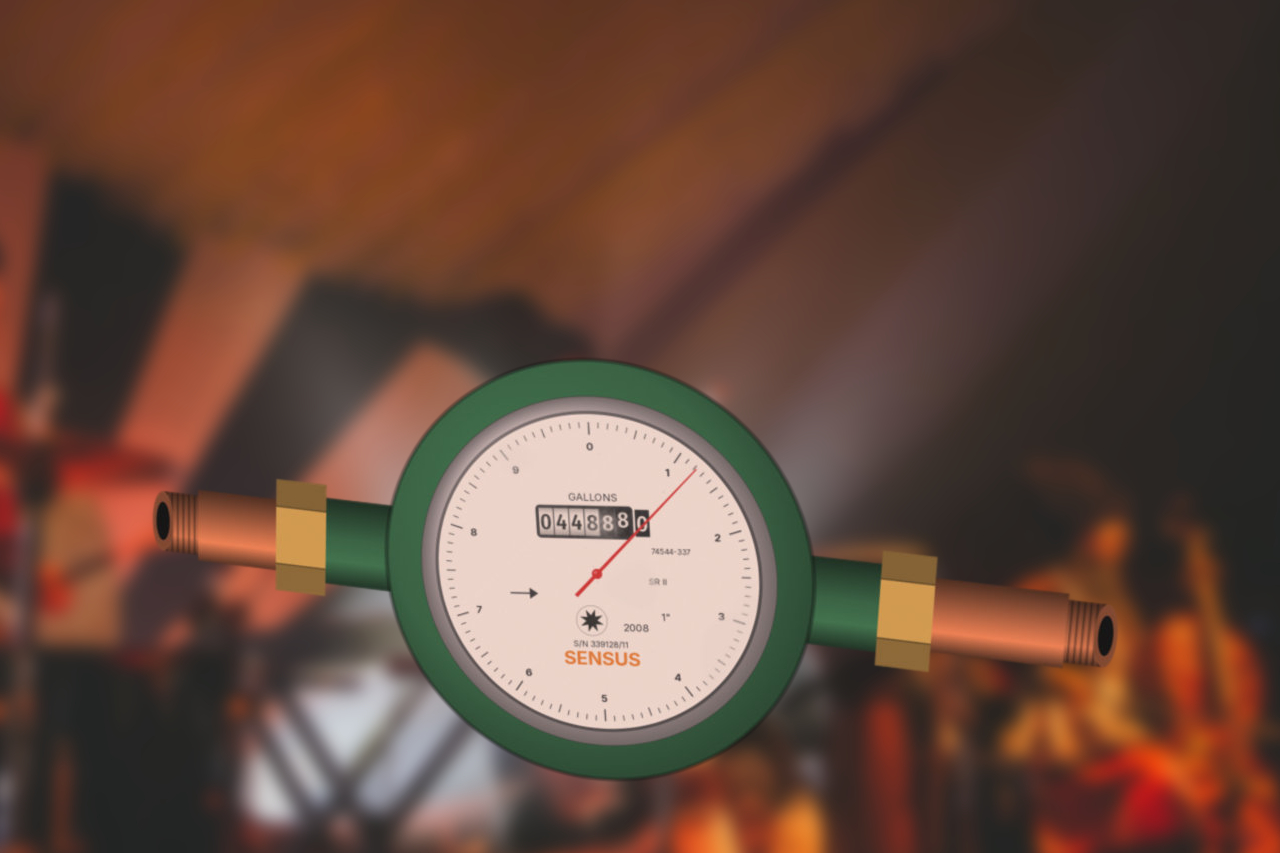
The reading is 448881.2 gal
